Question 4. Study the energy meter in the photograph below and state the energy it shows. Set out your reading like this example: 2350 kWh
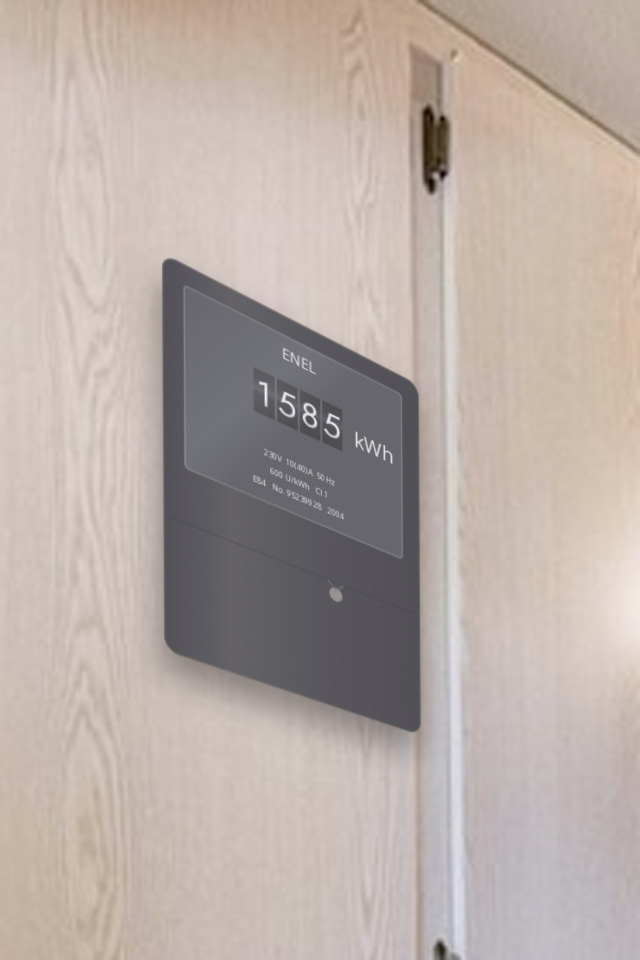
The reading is 1585 kWh
